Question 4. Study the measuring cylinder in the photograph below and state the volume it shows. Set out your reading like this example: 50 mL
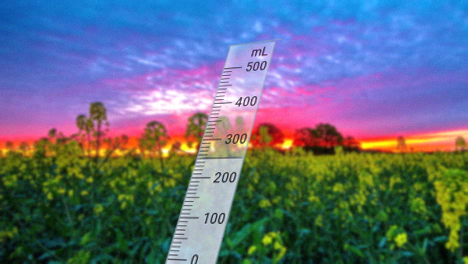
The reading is 250 mL
